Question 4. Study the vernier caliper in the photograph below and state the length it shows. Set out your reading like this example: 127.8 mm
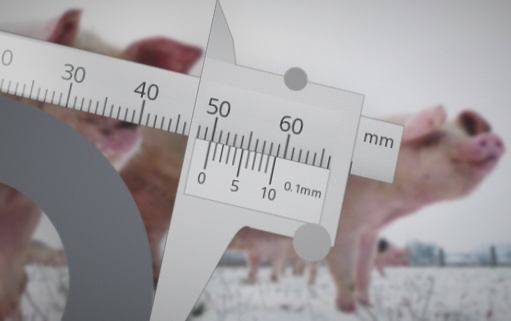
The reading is 49.8 mm
